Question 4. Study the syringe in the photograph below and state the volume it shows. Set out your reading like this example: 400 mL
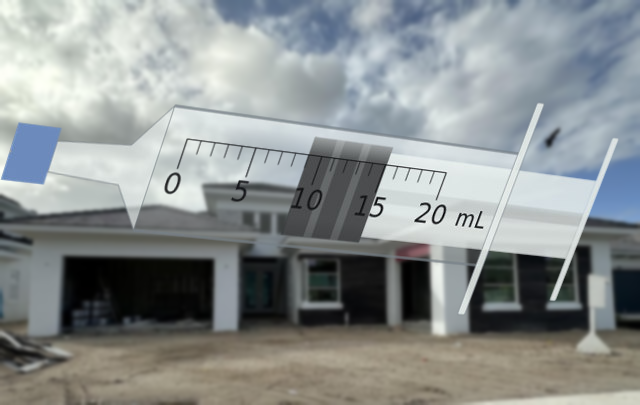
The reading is 9 mL
